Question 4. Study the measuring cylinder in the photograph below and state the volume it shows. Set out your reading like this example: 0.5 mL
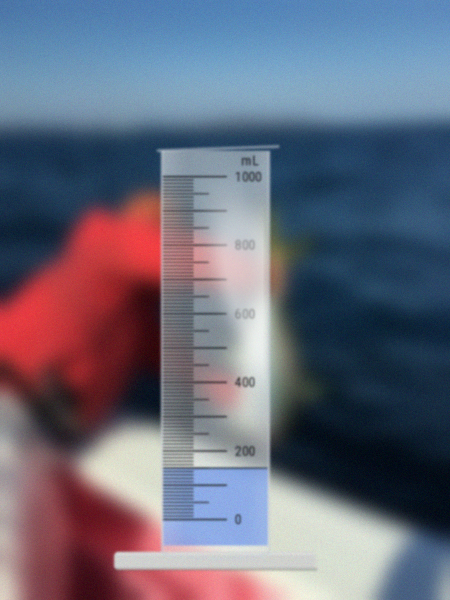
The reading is 150 mL
